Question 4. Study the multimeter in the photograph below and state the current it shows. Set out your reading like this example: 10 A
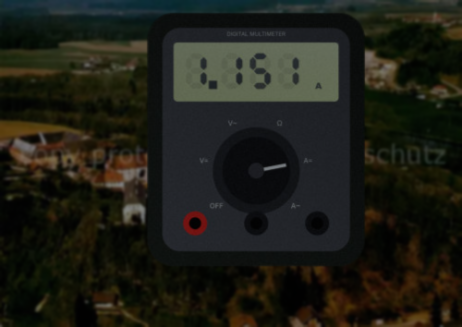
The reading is 1.151 A
